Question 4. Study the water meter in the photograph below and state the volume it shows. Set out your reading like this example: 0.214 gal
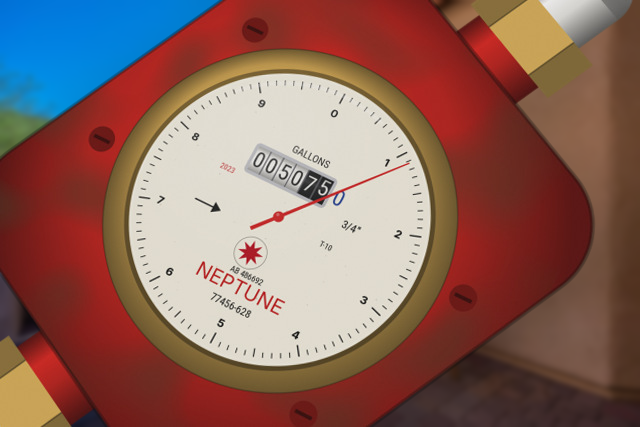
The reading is 50751.1 gal
